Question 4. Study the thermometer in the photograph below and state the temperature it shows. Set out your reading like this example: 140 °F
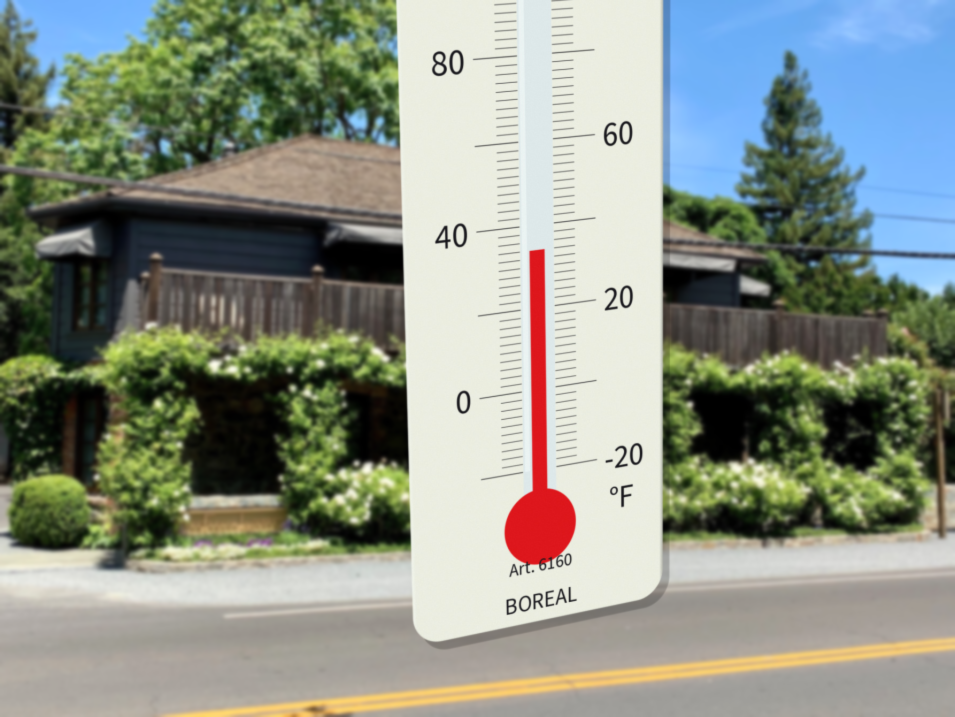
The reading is 34 °F
